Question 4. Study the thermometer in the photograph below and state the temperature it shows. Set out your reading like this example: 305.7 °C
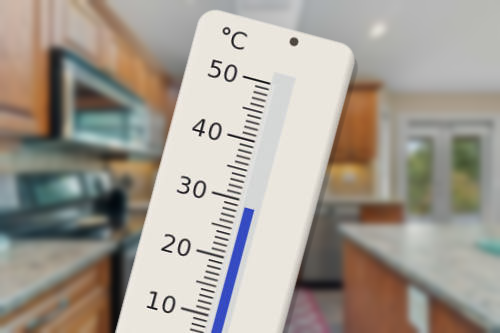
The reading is 29 °C
